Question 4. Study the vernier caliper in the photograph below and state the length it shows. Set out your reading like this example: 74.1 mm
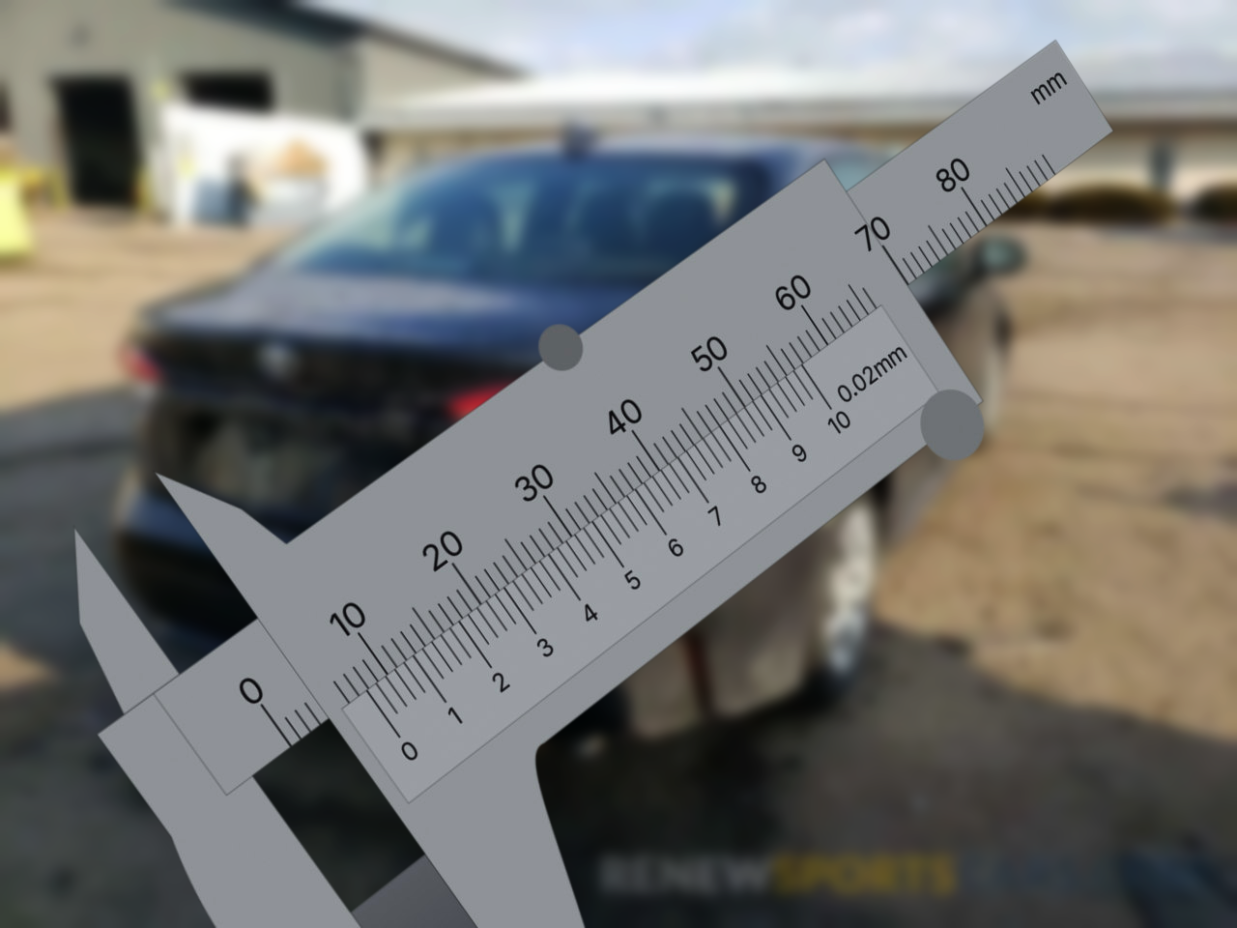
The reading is 7.8 mm
